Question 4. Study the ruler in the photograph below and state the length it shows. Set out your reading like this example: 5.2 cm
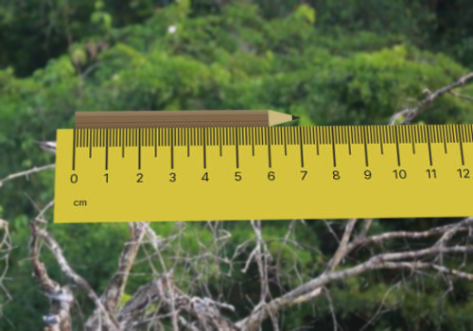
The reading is 7 cm
